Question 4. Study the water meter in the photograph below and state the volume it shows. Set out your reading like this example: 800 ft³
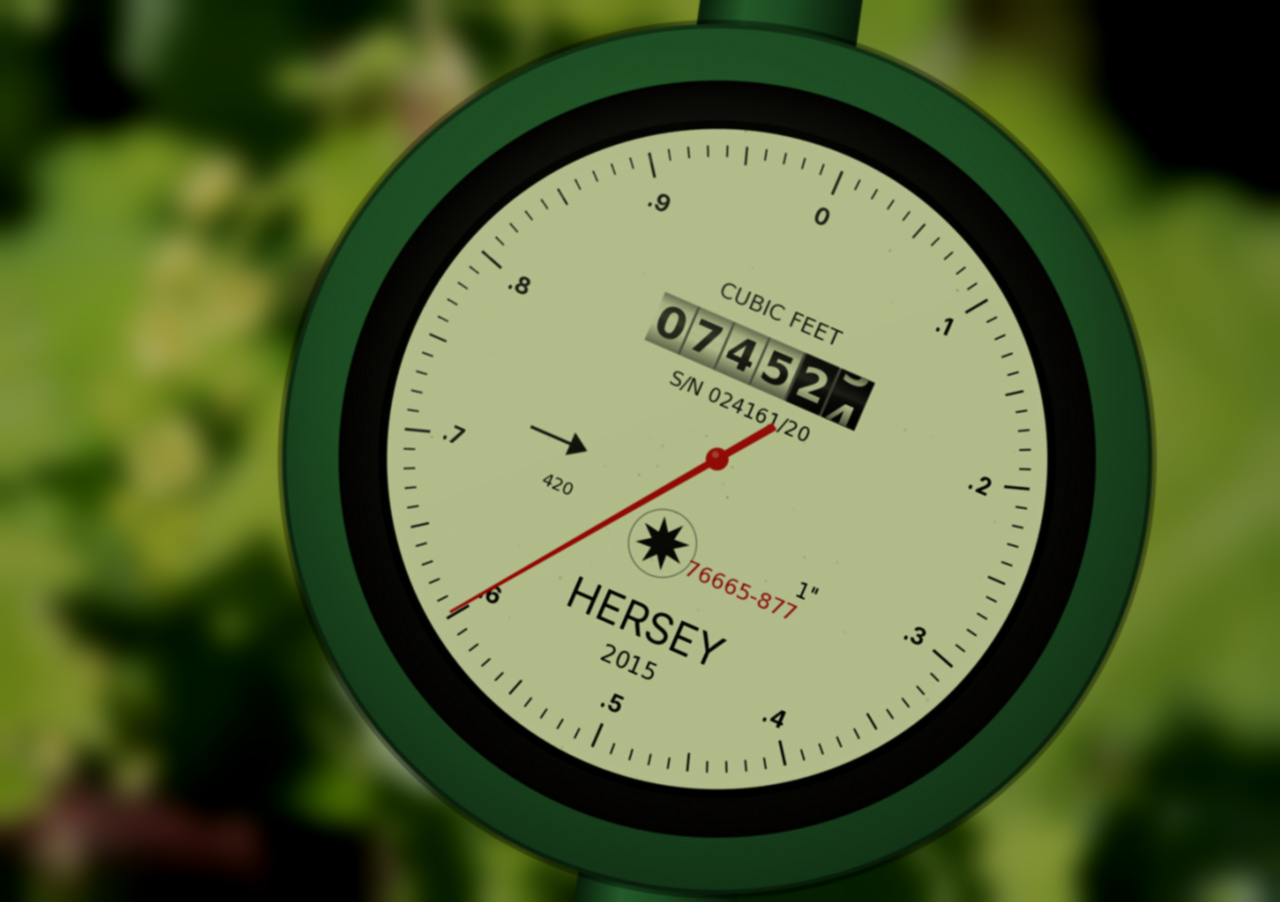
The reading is 74523.60 ft³
